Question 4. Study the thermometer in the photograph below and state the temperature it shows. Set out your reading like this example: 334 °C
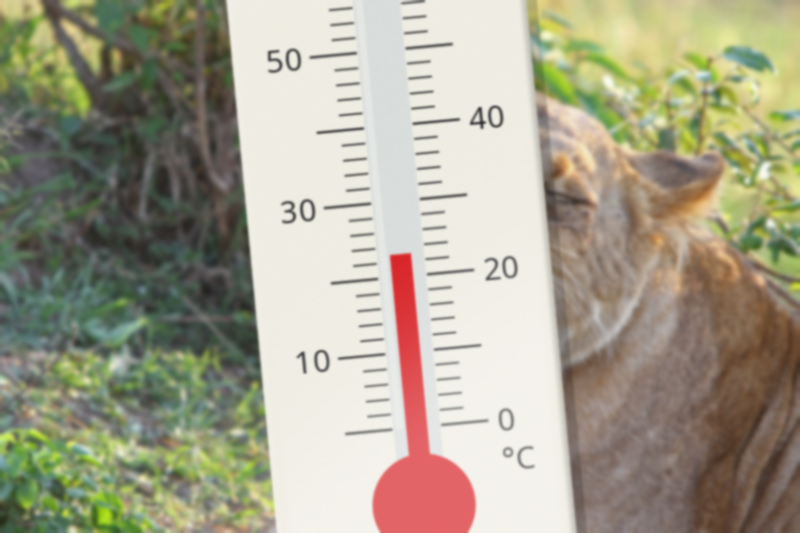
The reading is 23 °C
